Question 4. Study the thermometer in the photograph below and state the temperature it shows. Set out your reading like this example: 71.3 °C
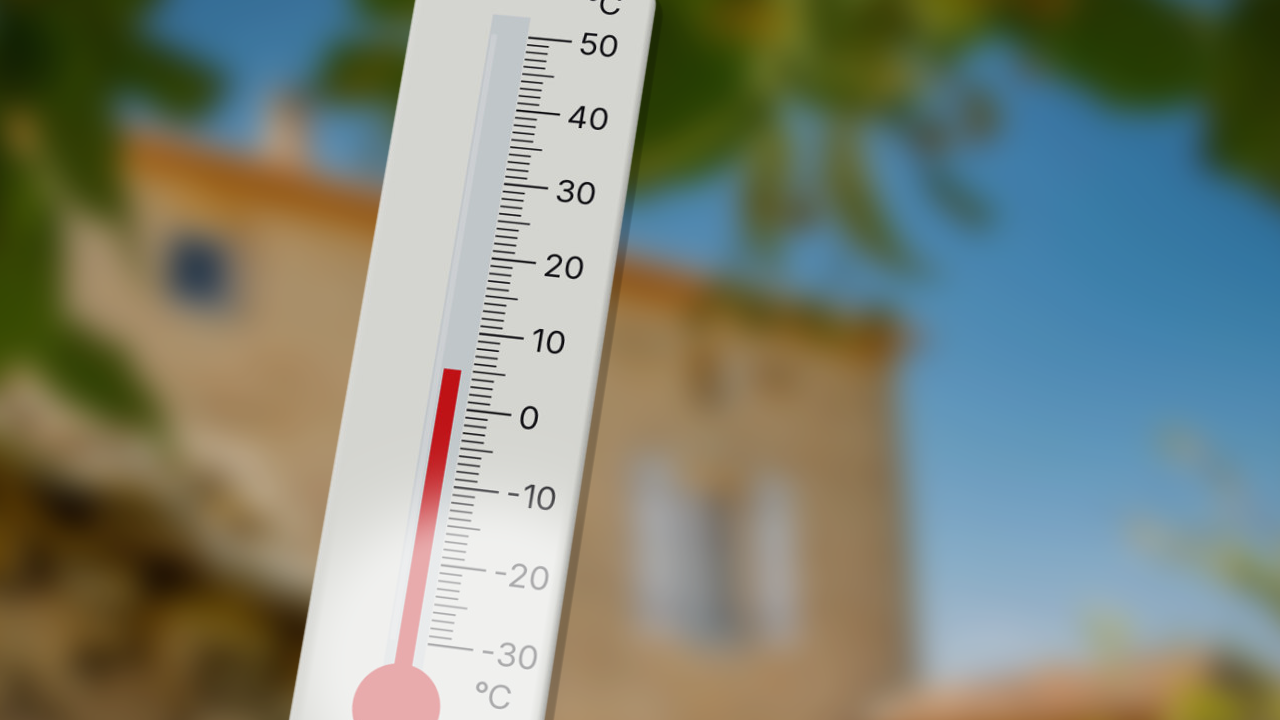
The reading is 5 °C
